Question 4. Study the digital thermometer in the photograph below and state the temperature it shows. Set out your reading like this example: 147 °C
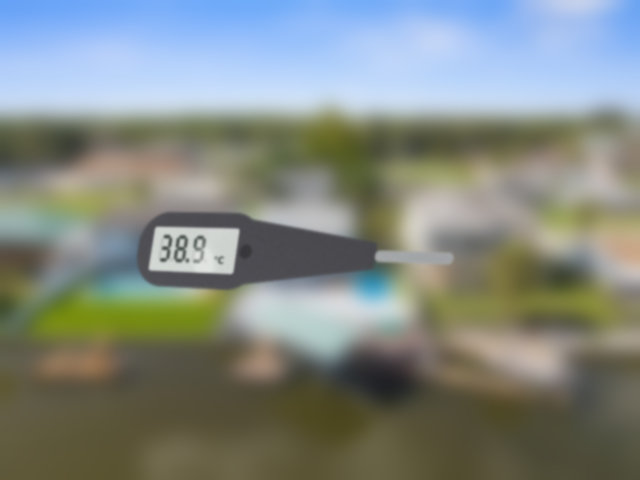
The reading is 38.9 °C
